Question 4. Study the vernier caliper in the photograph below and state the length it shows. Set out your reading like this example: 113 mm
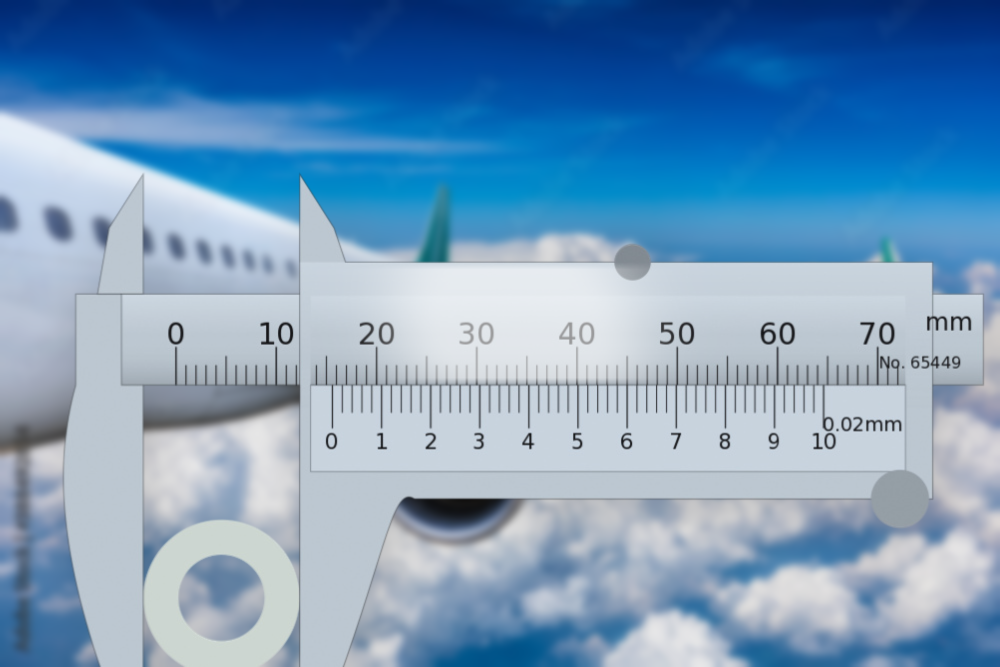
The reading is 15.6 mm
